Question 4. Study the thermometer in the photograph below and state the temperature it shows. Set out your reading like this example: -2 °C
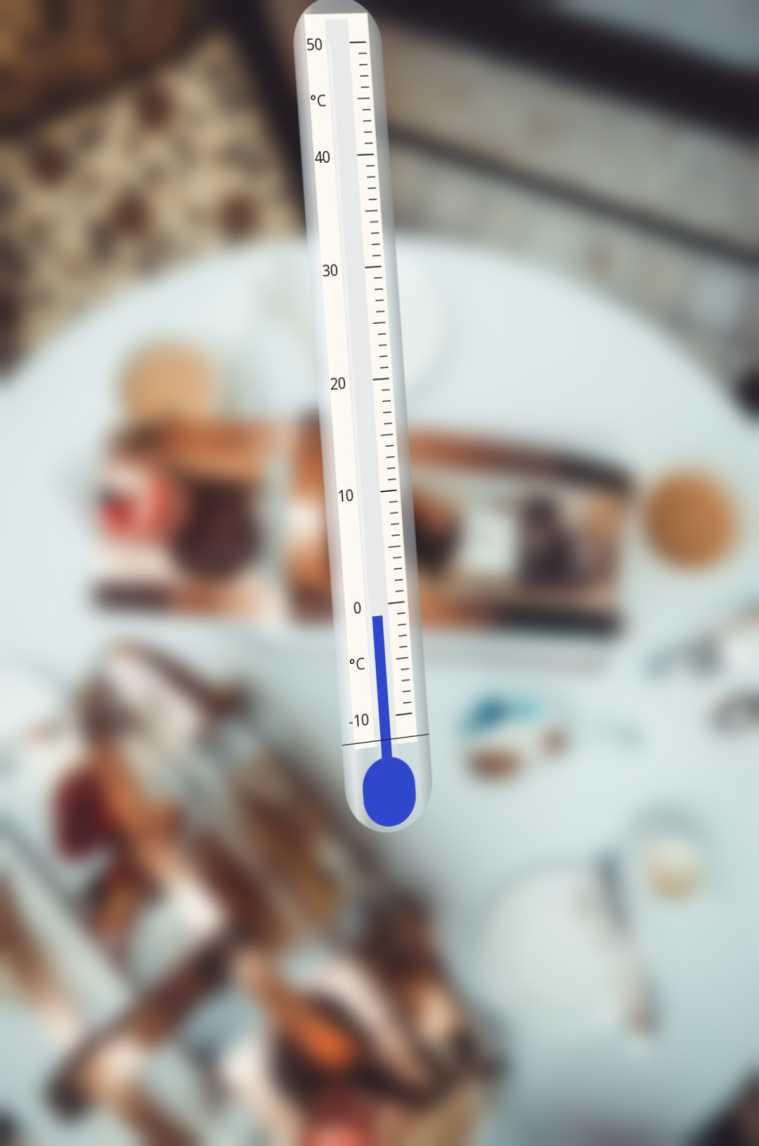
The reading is -1 °C
